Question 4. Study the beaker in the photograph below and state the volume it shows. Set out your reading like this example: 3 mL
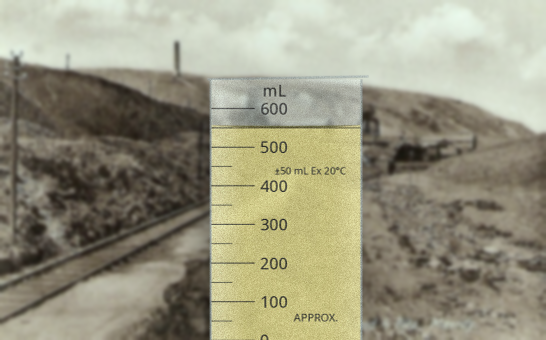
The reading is 550 mL
